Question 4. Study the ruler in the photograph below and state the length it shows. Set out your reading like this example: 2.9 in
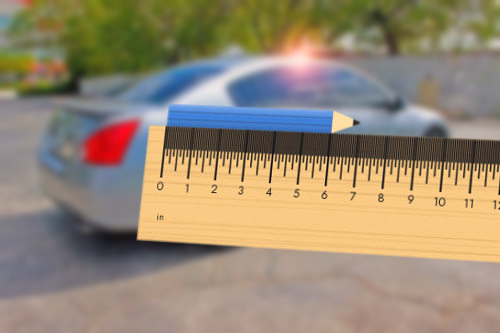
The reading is 7 in
